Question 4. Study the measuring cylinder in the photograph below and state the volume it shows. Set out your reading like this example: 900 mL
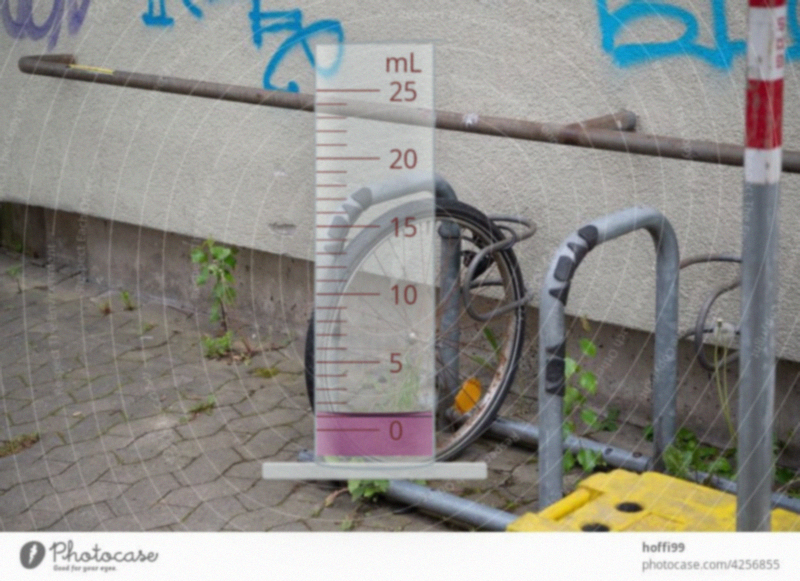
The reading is 1 mL
